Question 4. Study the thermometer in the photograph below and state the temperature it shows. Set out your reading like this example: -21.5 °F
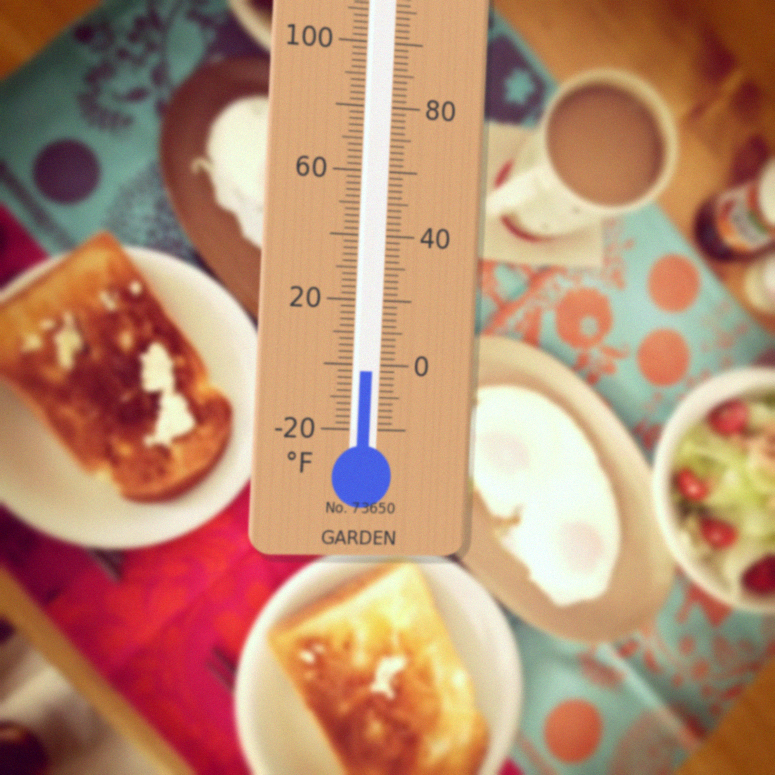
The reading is -2 °F
